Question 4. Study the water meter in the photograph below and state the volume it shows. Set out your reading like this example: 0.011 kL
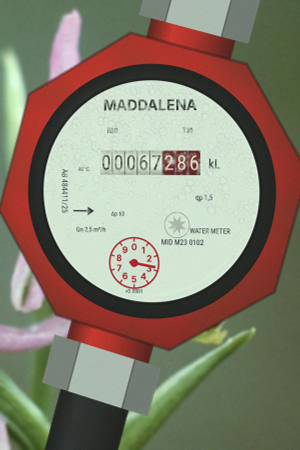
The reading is 67.2862 kL
